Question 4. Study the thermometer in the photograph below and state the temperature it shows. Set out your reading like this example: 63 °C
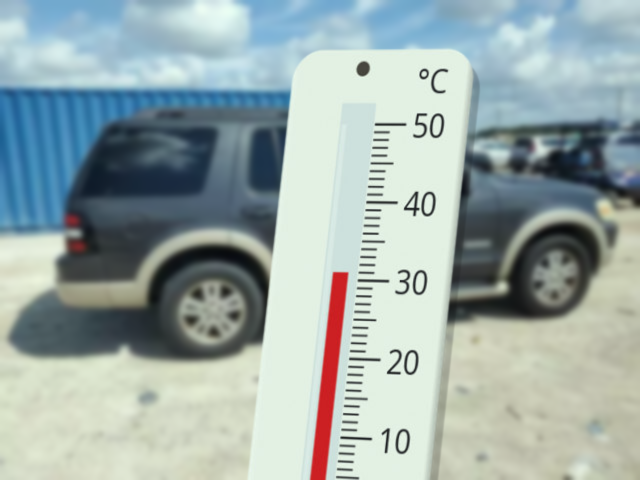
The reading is 31 °C
